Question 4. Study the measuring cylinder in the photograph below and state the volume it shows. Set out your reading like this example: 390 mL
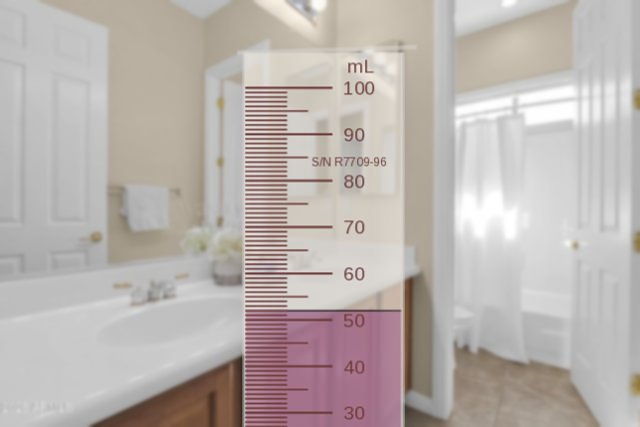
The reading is 52 mL
